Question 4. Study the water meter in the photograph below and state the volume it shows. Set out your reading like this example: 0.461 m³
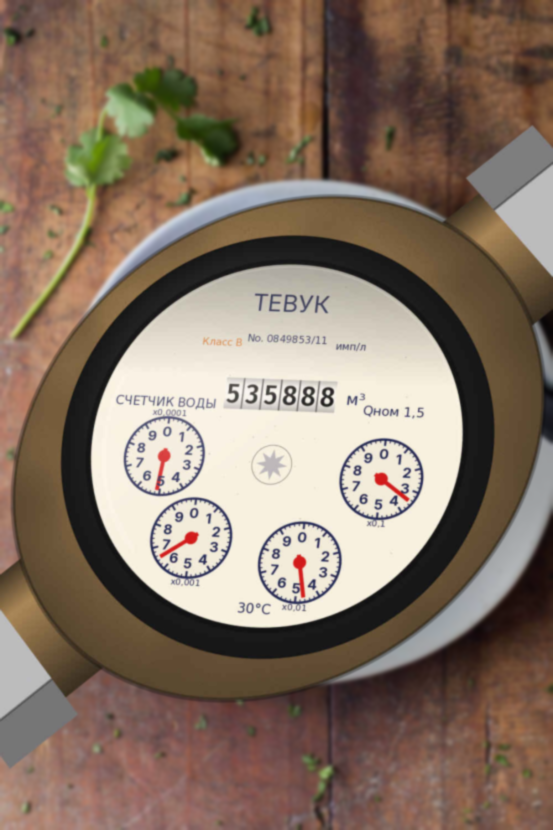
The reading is 535888.3465 m³
